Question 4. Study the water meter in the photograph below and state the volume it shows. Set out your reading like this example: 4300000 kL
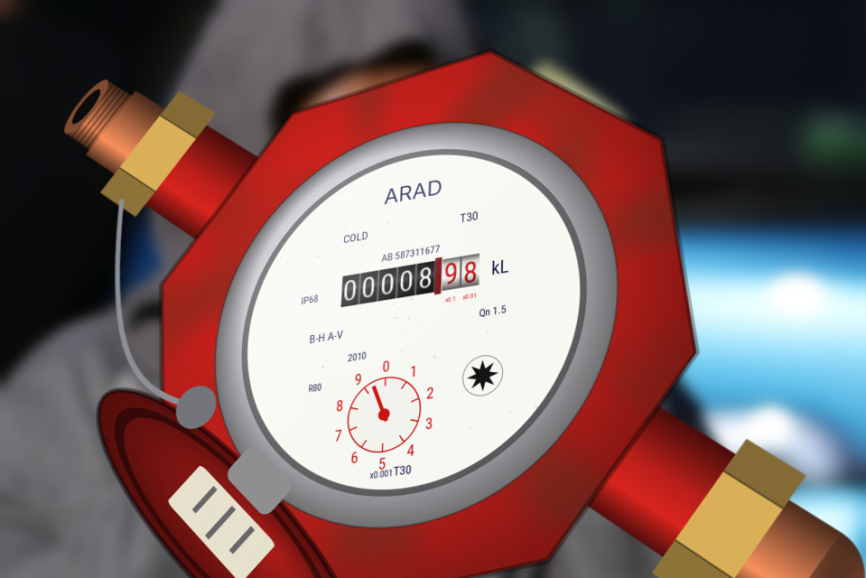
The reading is 8.979 kL
